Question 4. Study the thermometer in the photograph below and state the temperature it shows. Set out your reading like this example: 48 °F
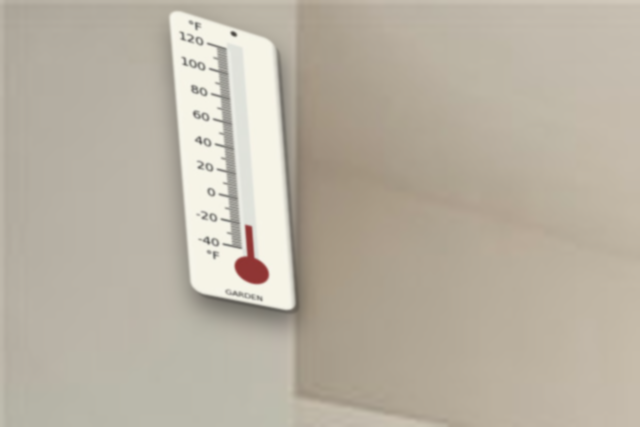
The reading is -20 °F
